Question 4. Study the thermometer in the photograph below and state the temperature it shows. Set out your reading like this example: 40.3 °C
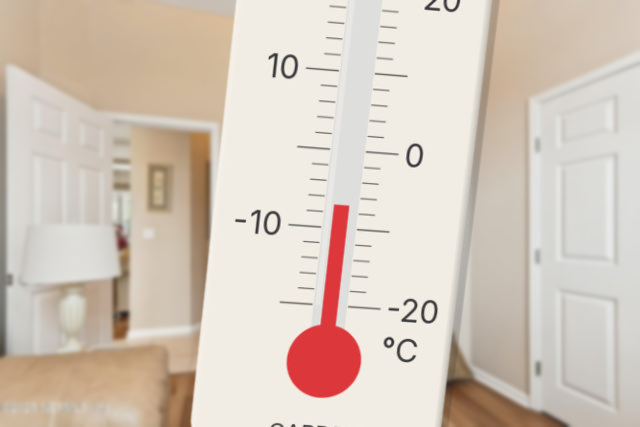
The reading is -7 °C
